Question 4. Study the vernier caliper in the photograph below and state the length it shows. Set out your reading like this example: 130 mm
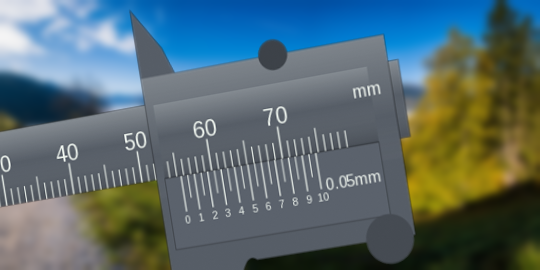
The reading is 55.6 mm
